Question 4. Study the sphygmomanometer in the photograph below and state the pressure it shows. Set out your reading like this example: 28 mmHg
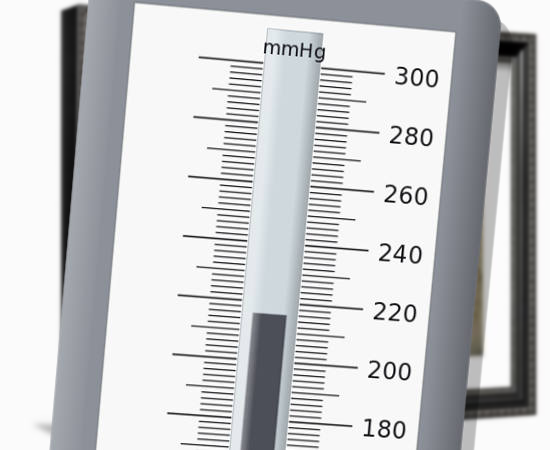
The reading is 216 mmHg
